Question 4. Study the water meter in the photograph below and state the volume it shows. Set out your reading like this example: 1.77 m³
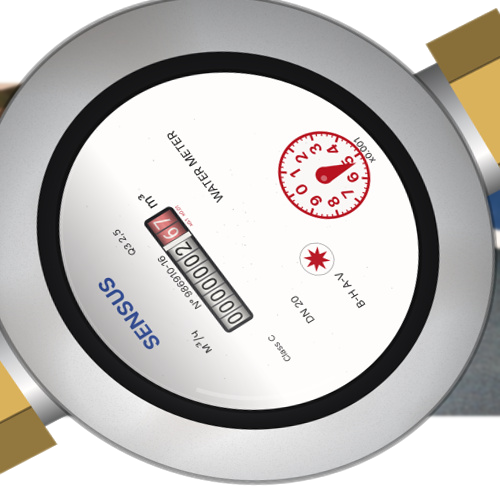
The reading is 2.675 m³
